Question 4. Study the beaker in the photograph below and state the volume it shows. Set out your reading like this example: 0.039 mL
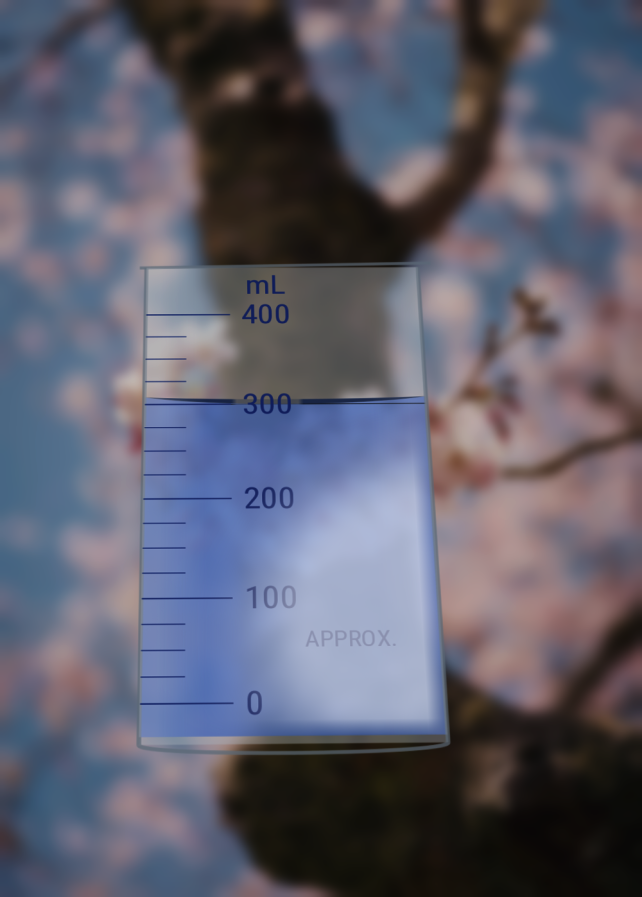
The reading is 300 mL
